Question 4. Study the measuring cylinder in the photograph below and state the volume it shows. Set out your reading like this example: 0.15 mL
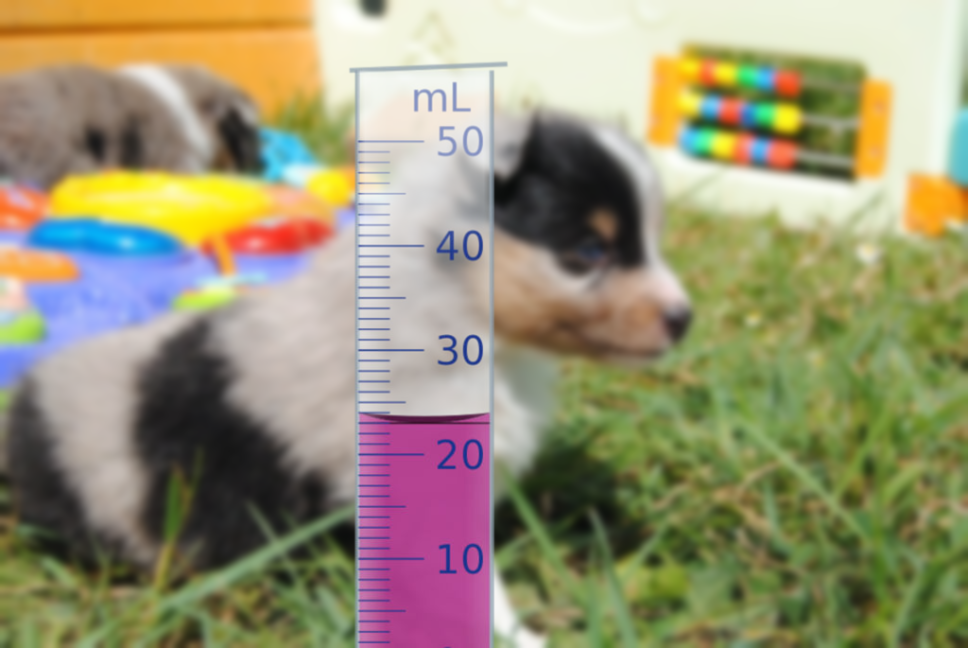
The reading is 23 mL
